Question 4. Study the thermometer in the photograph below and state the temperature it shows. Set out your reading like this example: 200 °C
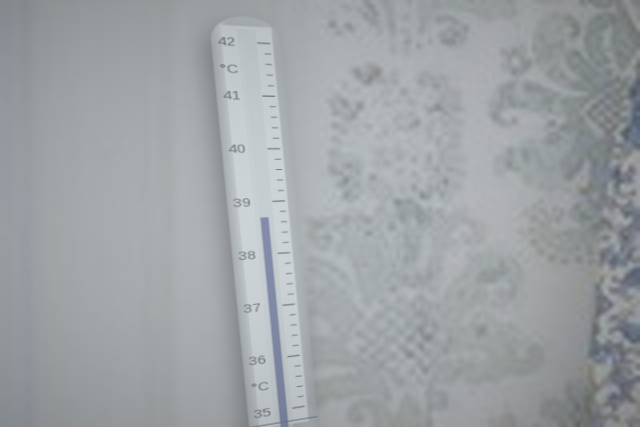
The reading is 38.7 °C
